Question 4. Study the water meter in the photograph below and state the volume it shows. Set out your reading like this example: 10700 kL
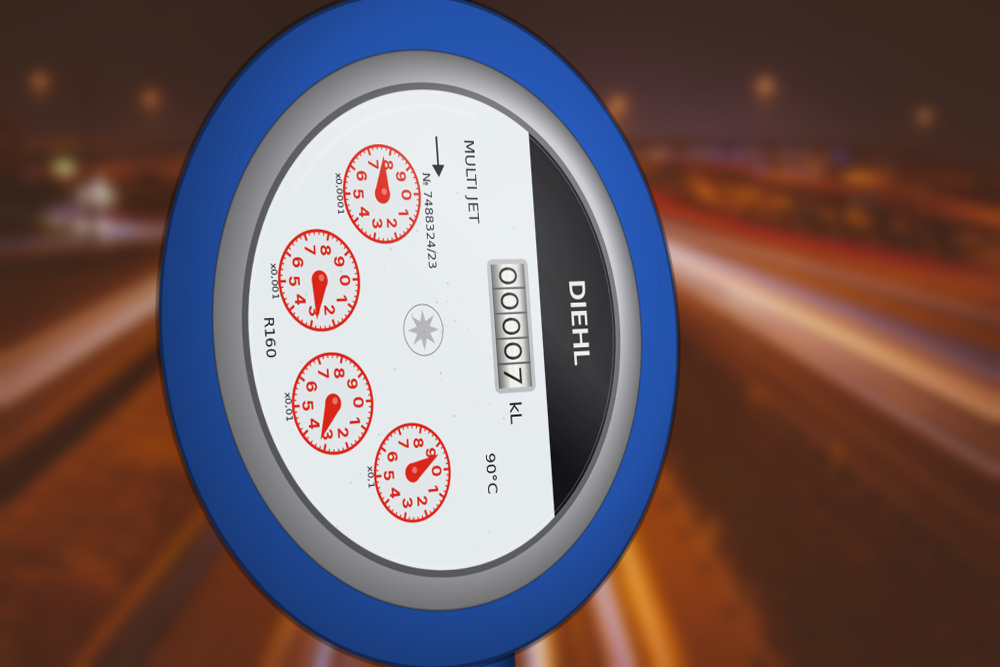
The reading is 6.9327 kL
